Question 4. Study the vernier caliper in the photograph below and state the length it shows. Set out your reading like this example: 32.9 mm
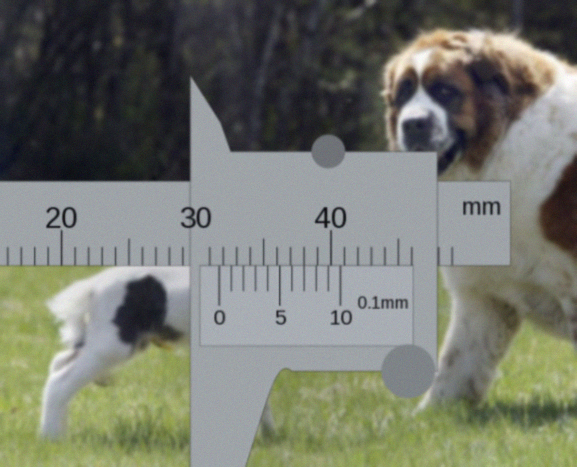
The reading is 31.7 mm
